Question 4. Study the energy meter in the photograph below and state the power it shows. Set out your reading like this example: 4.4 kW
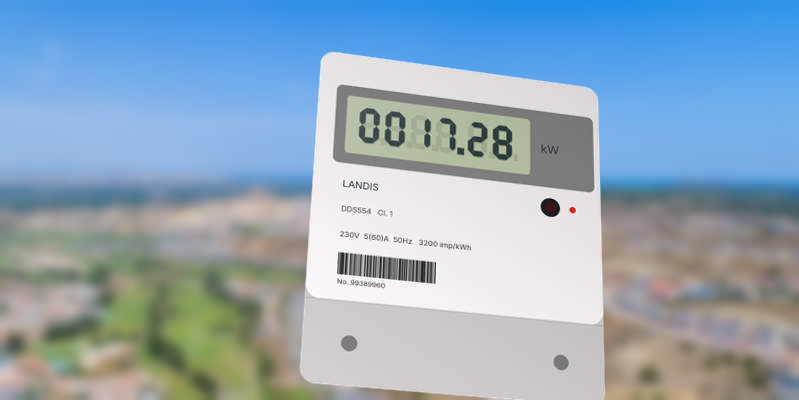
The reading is 17.28 kW
